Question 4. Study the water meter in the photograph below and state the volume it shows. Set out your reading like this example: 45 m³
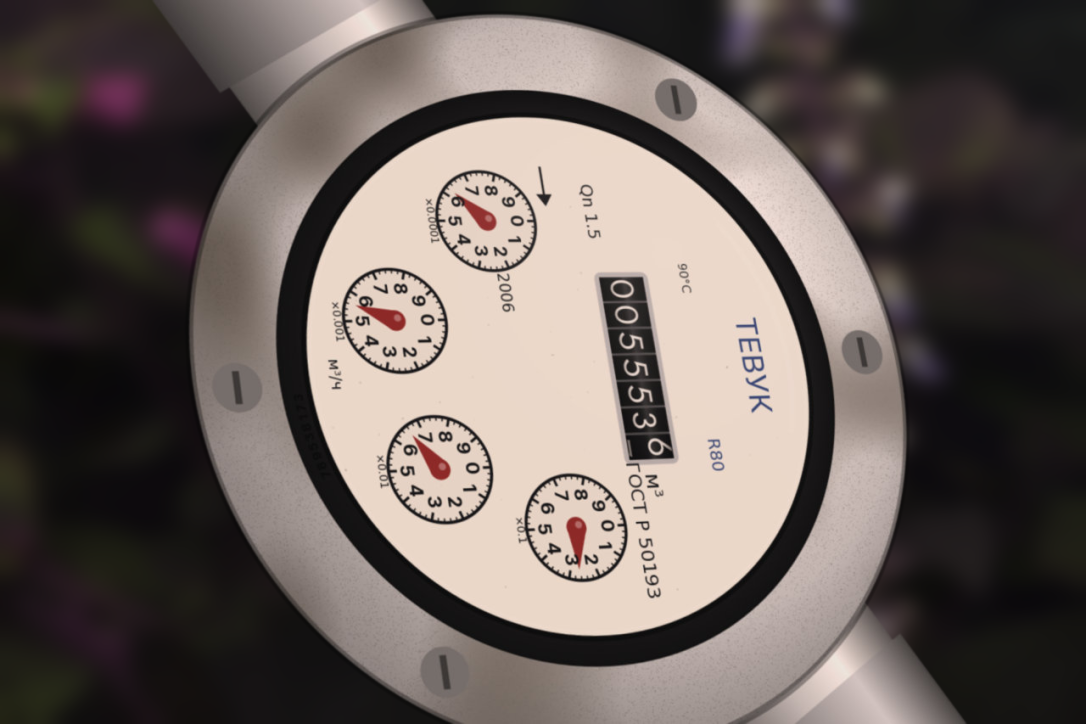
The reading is 55536.2656 m³
